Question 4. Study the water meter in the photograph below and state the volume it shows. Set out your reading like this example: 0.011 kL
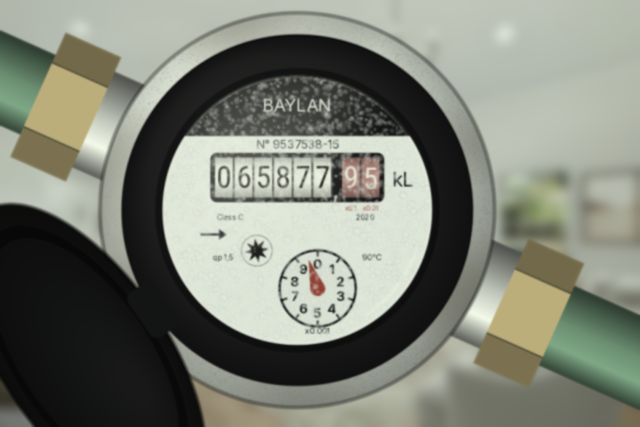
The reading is 65877.949 kL
